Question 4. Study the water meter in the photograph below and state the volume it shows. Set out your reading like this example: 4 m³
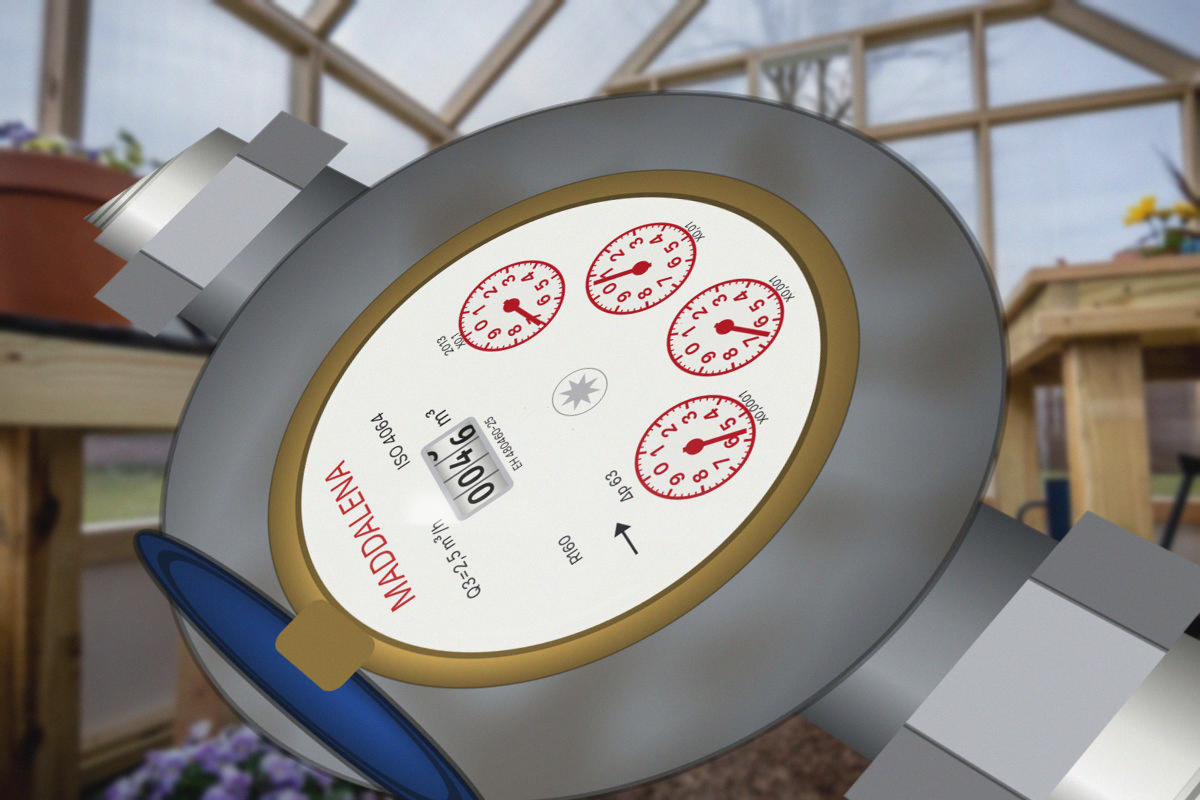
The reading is 45.7065 m³
